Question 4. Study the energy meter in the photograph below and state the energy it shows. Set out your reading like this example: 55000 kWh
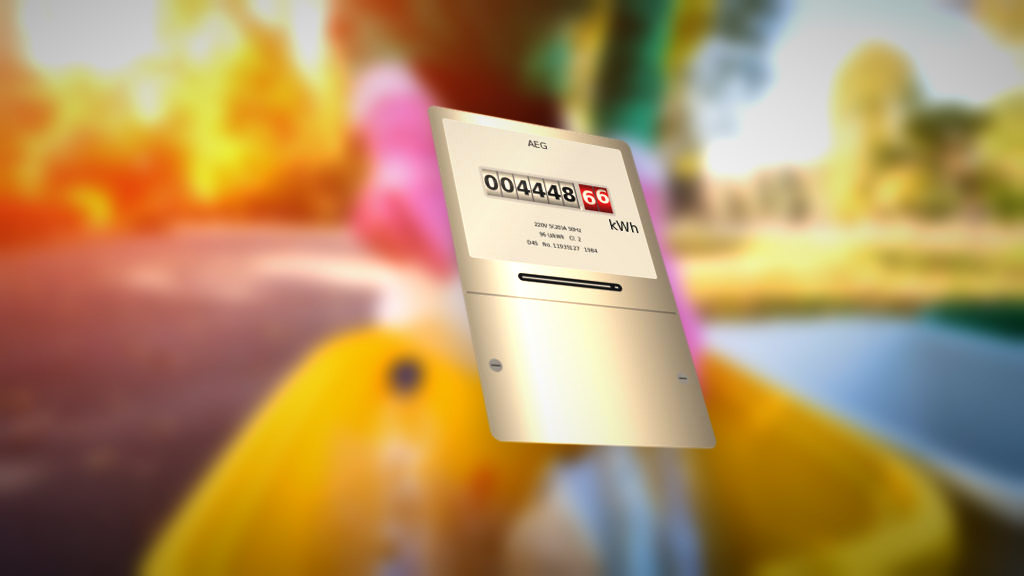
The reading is 4448.66 kWh
